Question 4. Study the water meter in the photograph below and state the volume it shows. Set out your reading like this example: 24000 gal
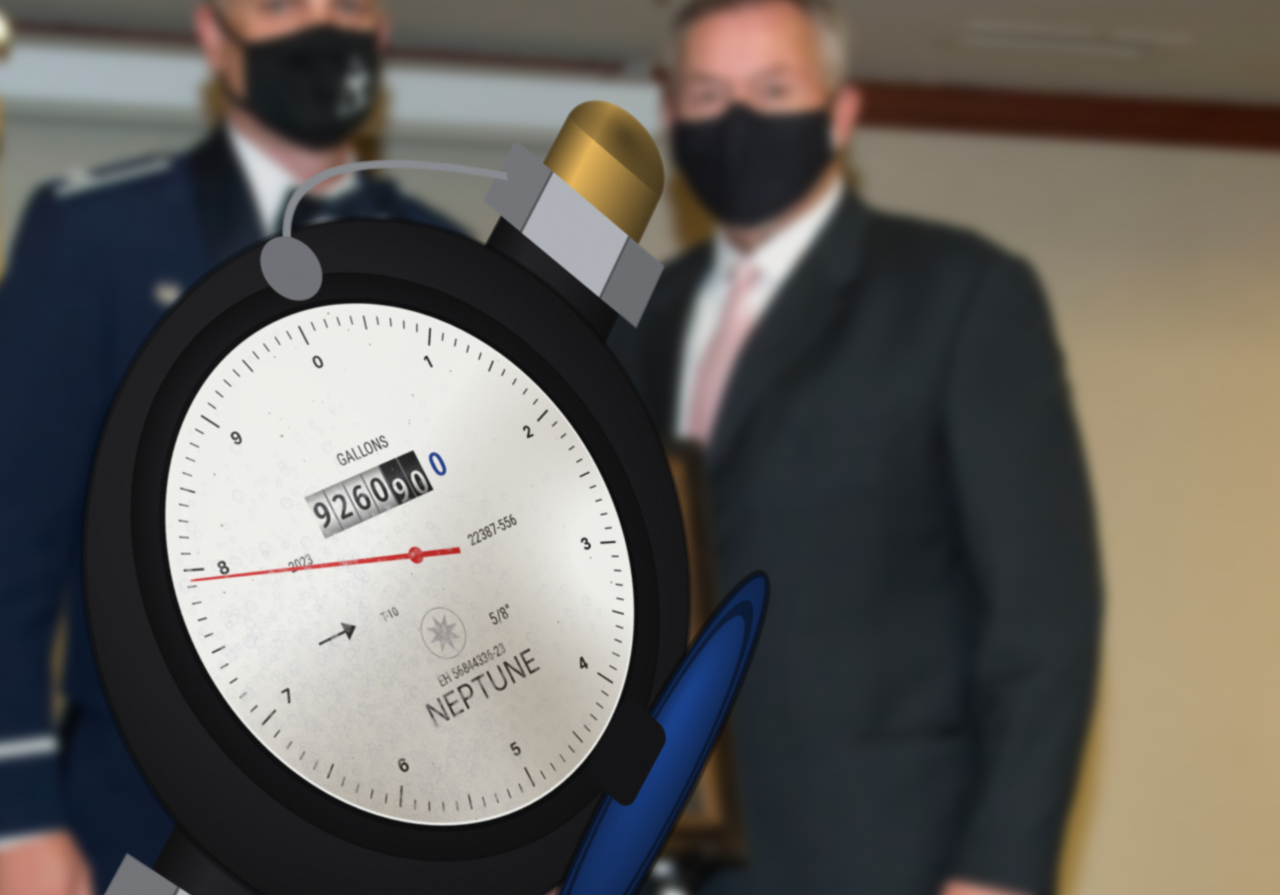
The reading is 9260897.9 gal
